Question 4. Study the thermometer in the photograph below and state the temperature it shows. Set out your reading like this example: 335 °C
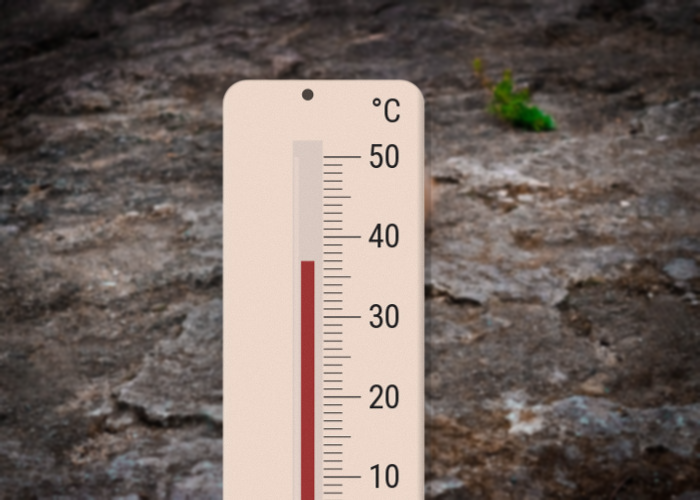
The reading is 37 °C
